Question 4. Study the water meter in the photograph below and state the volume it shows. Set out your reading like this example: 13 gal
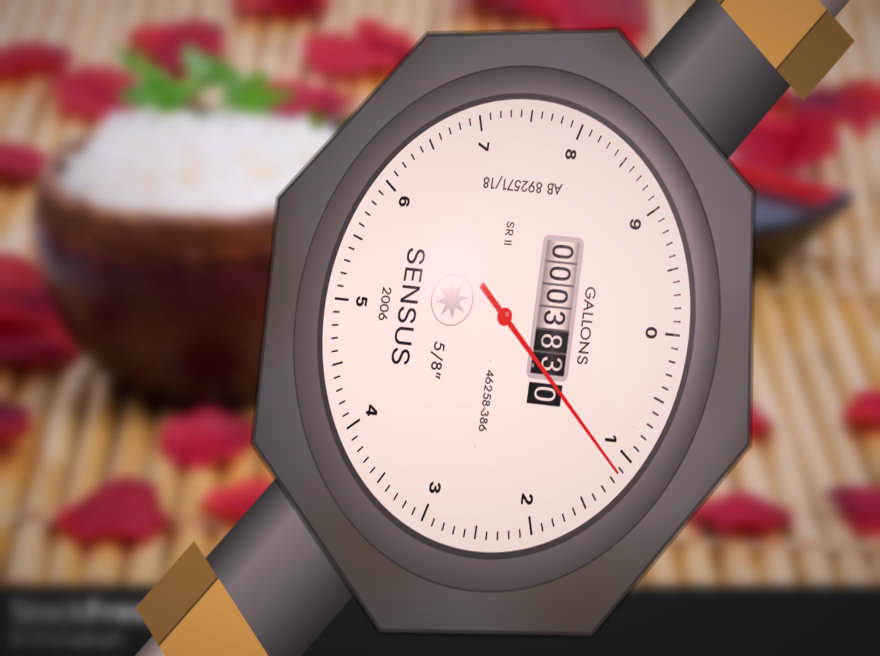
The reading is 3831.1 gal
